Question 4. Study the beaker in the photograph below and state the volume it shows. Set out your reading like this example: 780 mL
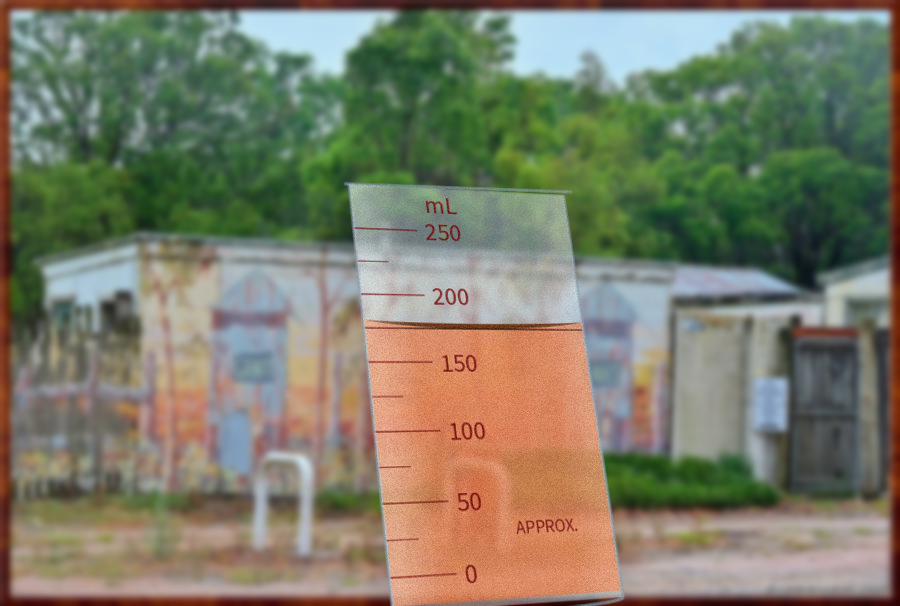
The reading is 175 mL
